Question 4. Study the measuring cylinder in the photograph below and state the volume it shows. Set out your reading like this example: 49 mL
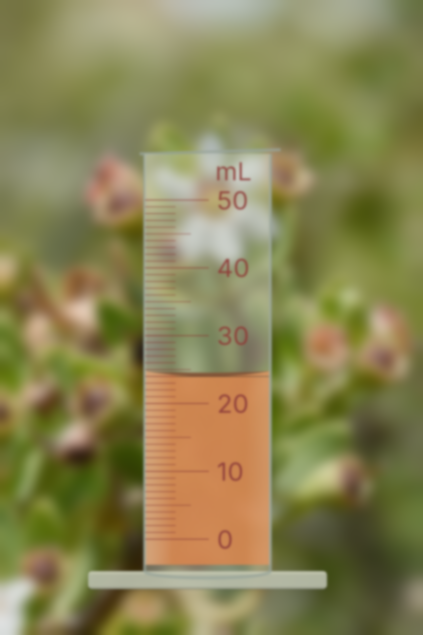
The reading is 24 mL
